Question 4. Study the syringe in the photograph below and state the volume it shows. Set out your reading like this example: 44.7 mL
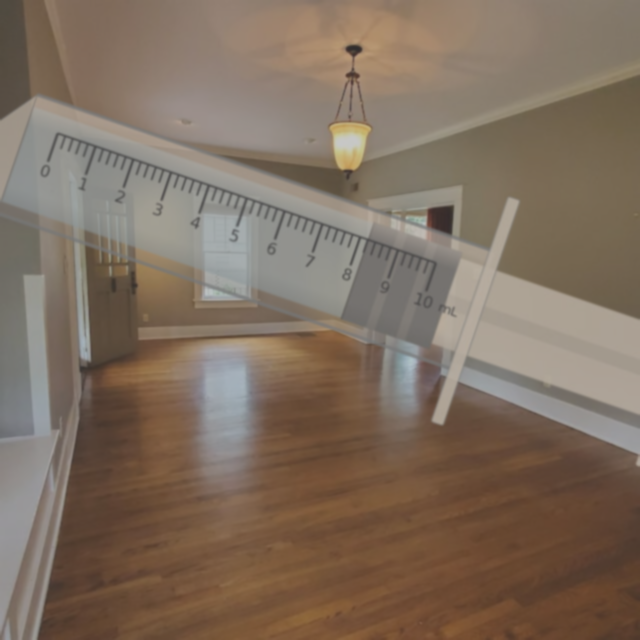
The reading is 8.2 mL
